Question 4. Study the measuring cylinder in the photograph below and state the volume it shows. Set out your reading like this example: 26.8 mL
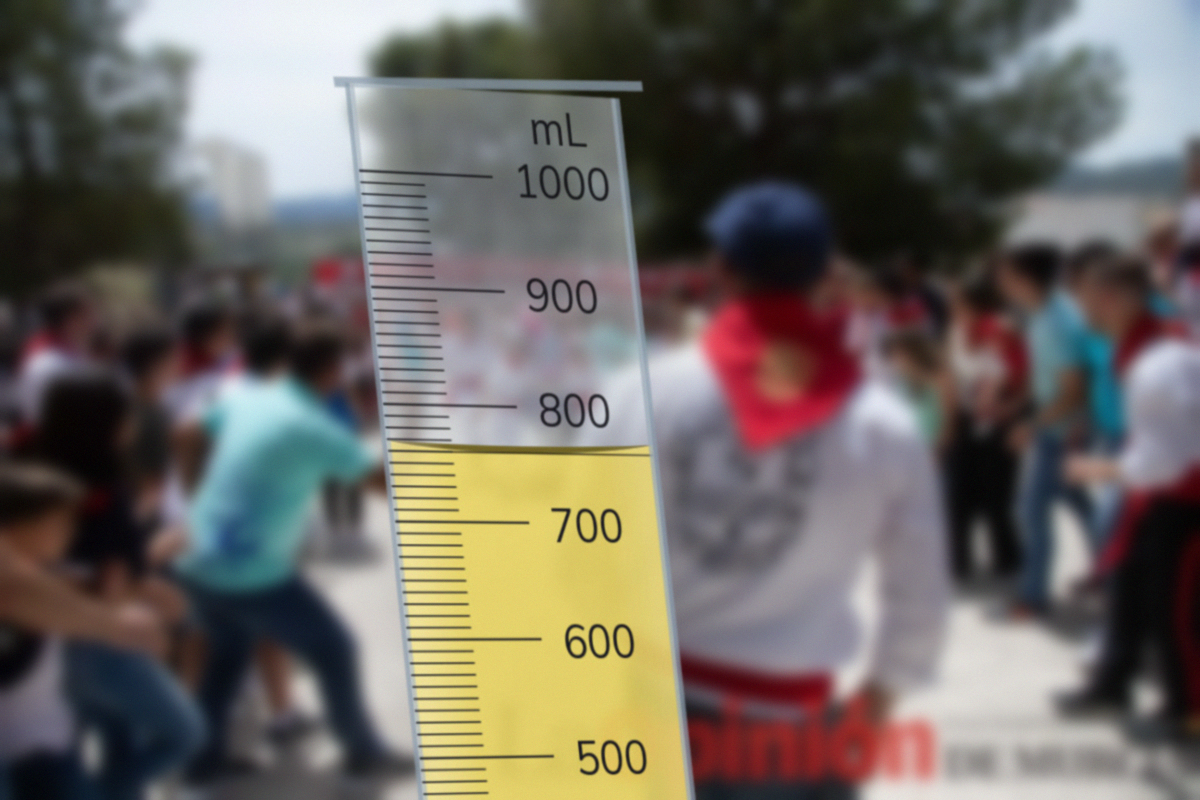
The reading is 760 mL
